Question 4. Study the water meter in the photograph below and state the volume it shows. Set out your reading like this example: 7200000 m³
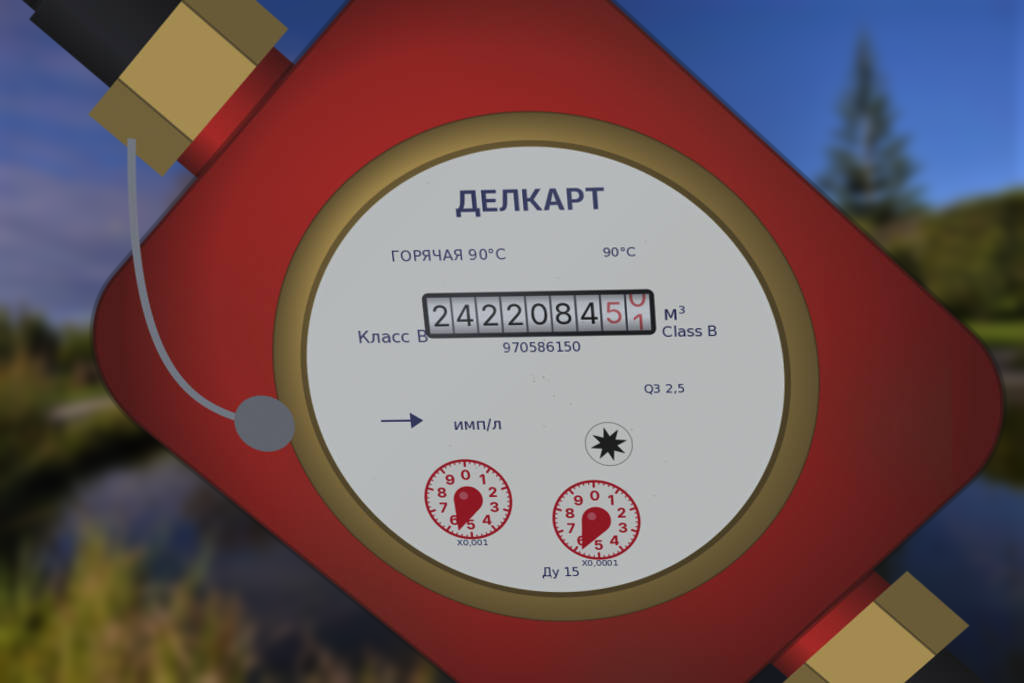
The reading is 2422084.5055 m³
